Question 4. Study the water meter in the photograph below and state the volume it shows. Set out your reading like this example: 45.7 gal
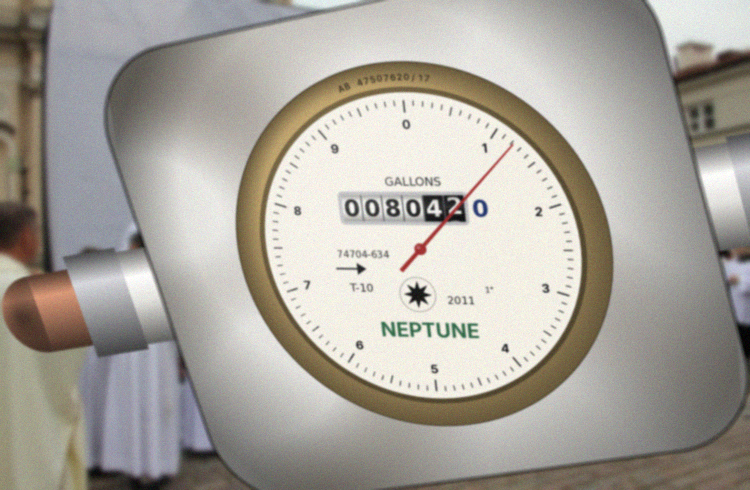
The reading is 80421.2 gal
